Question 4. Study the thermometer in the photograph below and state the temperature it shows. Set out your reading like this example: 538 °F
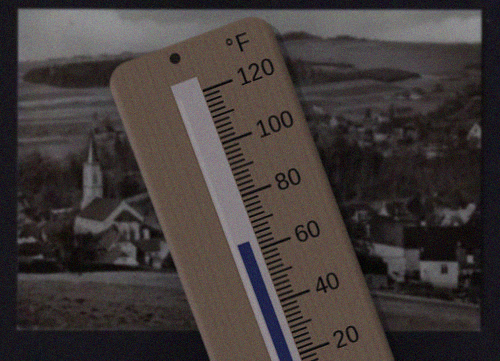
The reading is 64 °F
